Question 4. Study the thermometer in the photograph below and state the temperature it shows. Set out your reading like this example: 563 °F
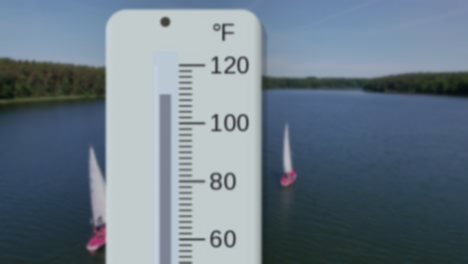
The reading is 110 °F
